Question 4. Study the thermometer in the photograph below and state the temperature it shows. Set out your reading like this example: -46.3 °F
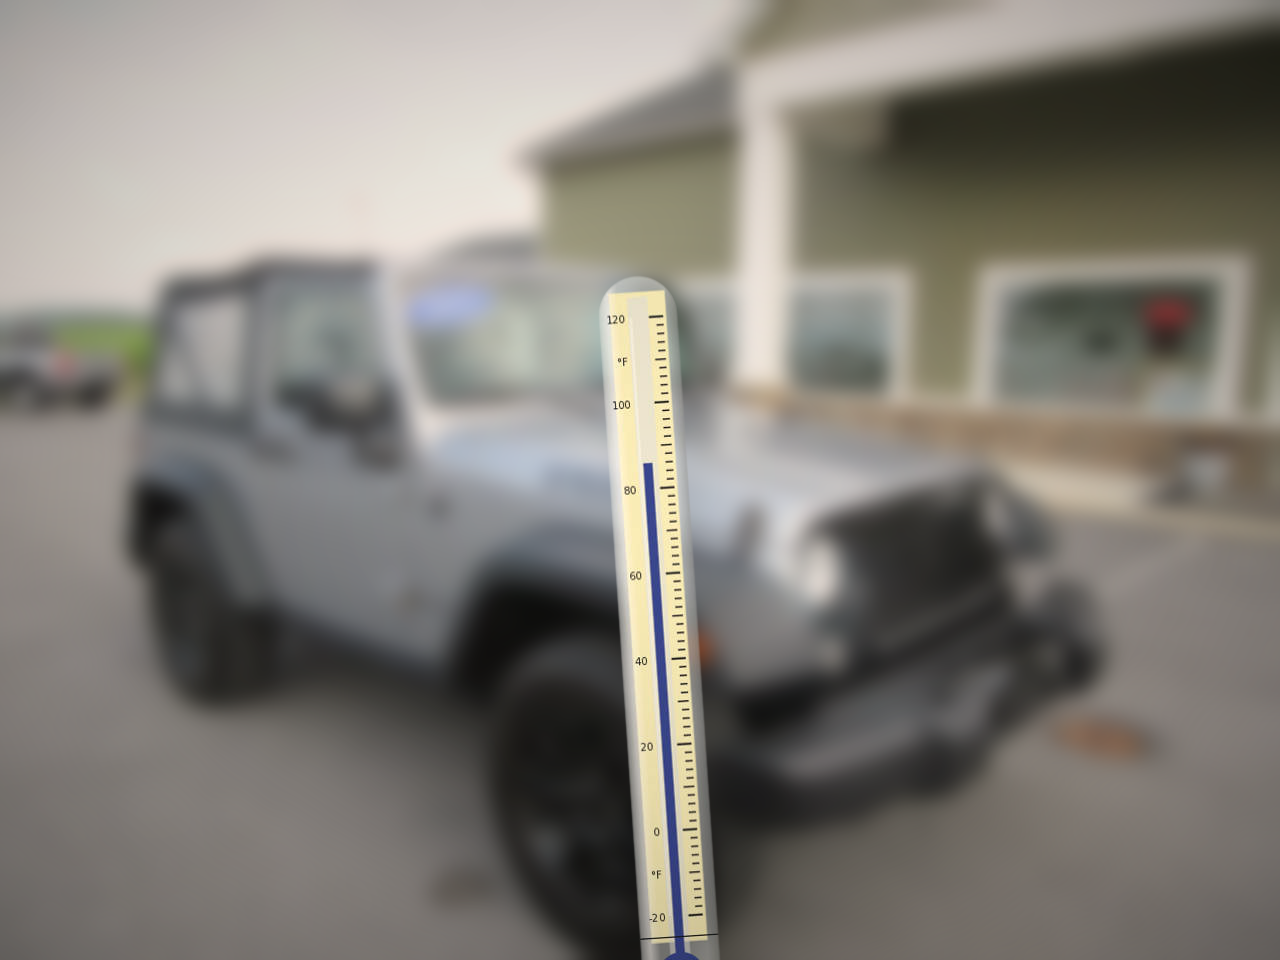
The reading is 86 °F
